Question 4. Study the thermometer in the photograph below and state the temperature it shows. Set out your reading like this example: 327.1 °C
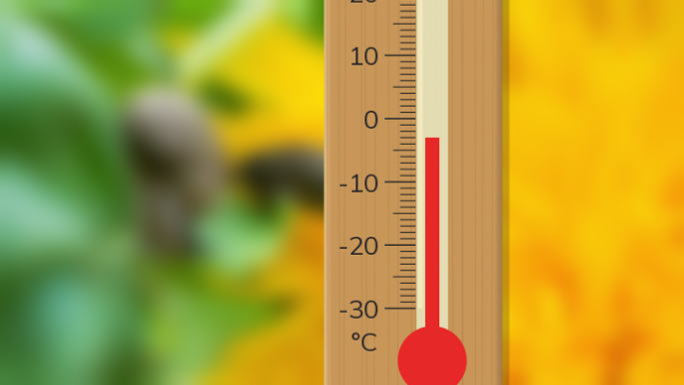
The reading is -3 °C
